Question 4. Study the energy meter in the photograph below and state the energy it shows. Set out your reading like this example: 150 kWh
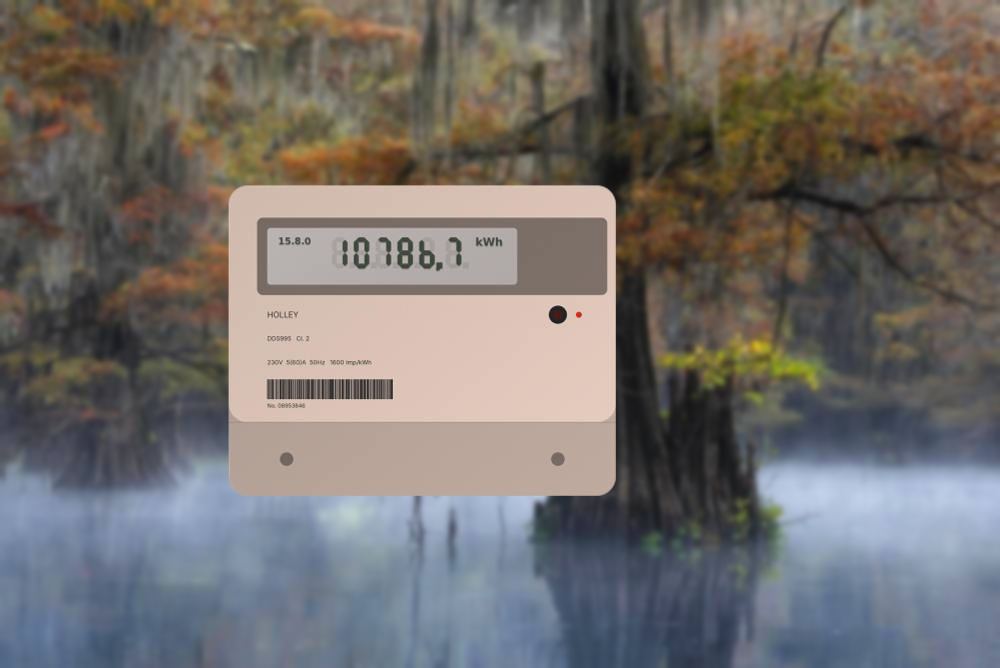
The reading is 10786.7 kWh
